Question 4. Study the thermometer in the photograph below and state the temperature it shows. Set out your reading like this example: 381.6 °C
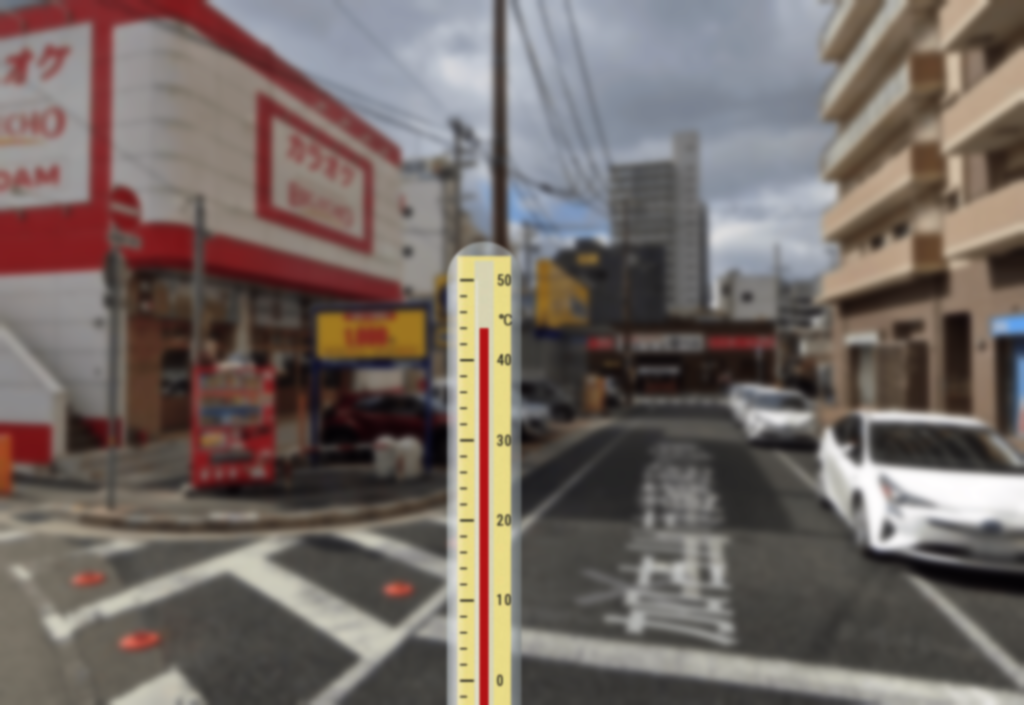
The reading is 44 °C
